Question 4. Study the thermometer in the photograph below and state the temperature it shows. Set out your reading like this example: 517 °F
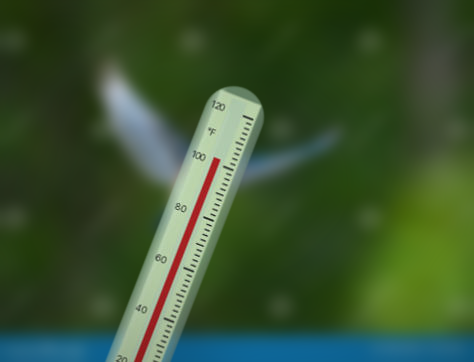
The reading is 102 °F
